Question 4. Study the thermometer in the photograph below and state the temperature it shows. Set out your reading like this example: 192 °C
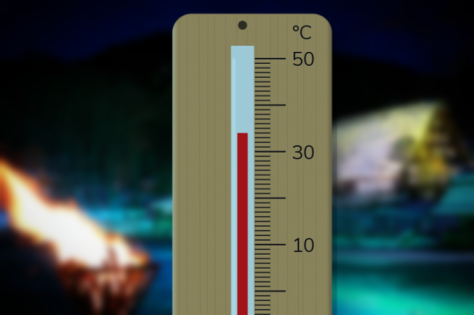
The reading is 34 °C
